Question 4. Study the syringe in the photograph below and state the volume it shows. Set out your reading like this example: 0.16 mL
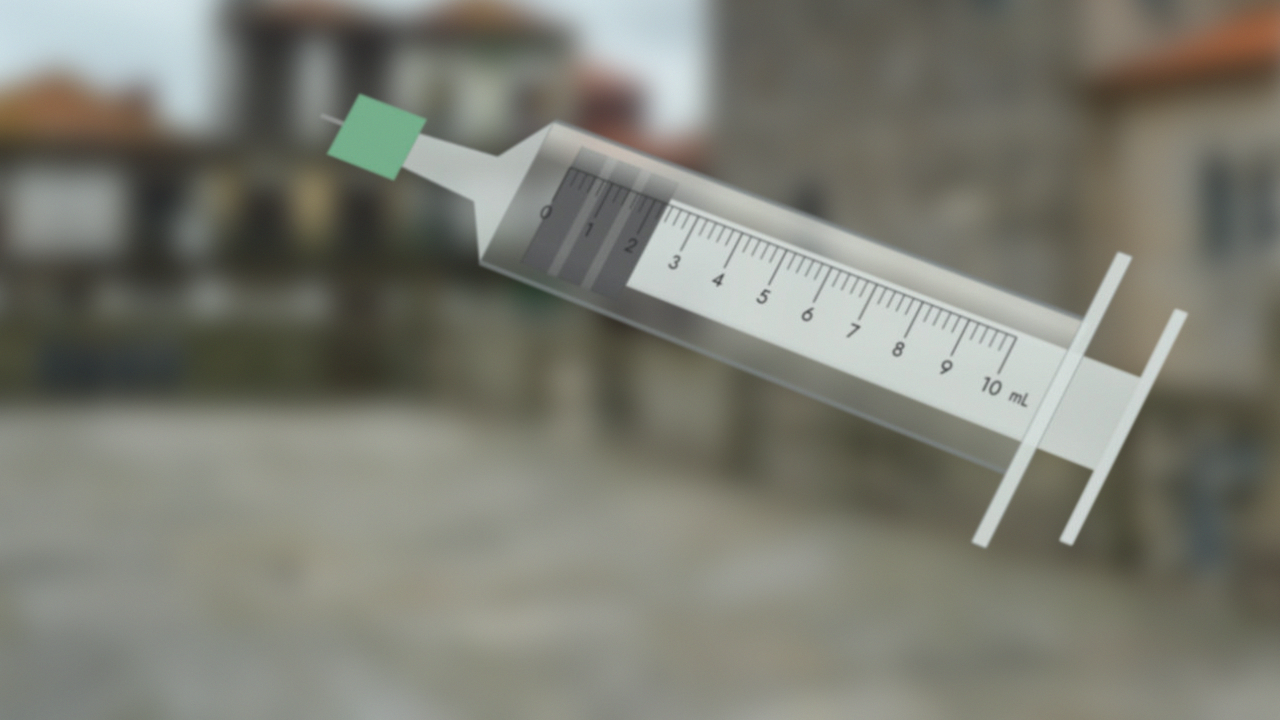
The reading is 0 mL
